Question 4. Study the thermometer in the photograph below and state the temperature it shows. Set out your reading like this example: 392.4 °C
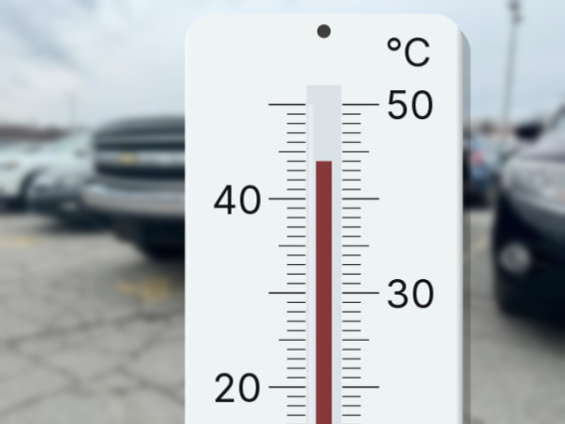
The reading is 44 °C
